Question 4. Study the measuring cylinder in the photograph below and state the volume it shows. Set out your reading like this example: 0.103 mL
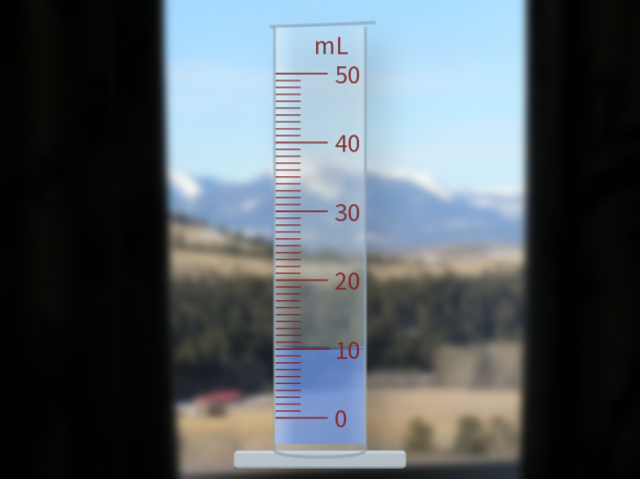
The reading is 10 mL
